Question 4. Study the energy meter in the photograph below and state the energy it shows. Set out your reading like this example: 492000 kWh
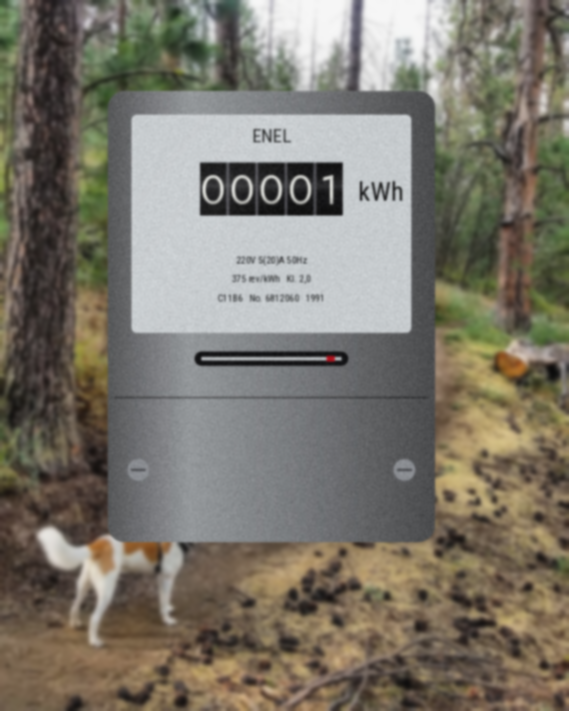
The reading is 1 kWh
